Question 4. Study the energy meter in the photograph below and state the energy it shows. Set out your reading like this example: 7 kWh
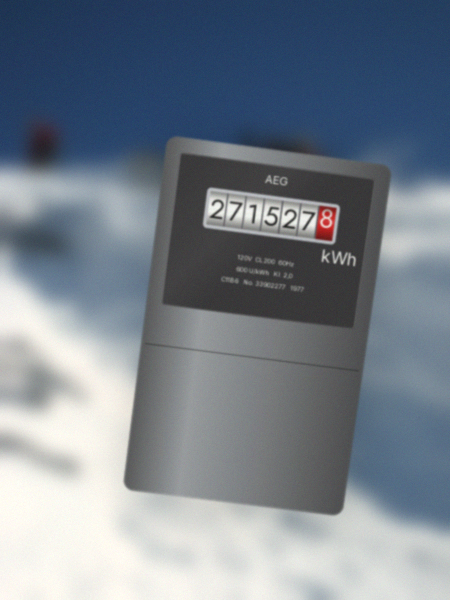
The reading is 271527.8 kWh
